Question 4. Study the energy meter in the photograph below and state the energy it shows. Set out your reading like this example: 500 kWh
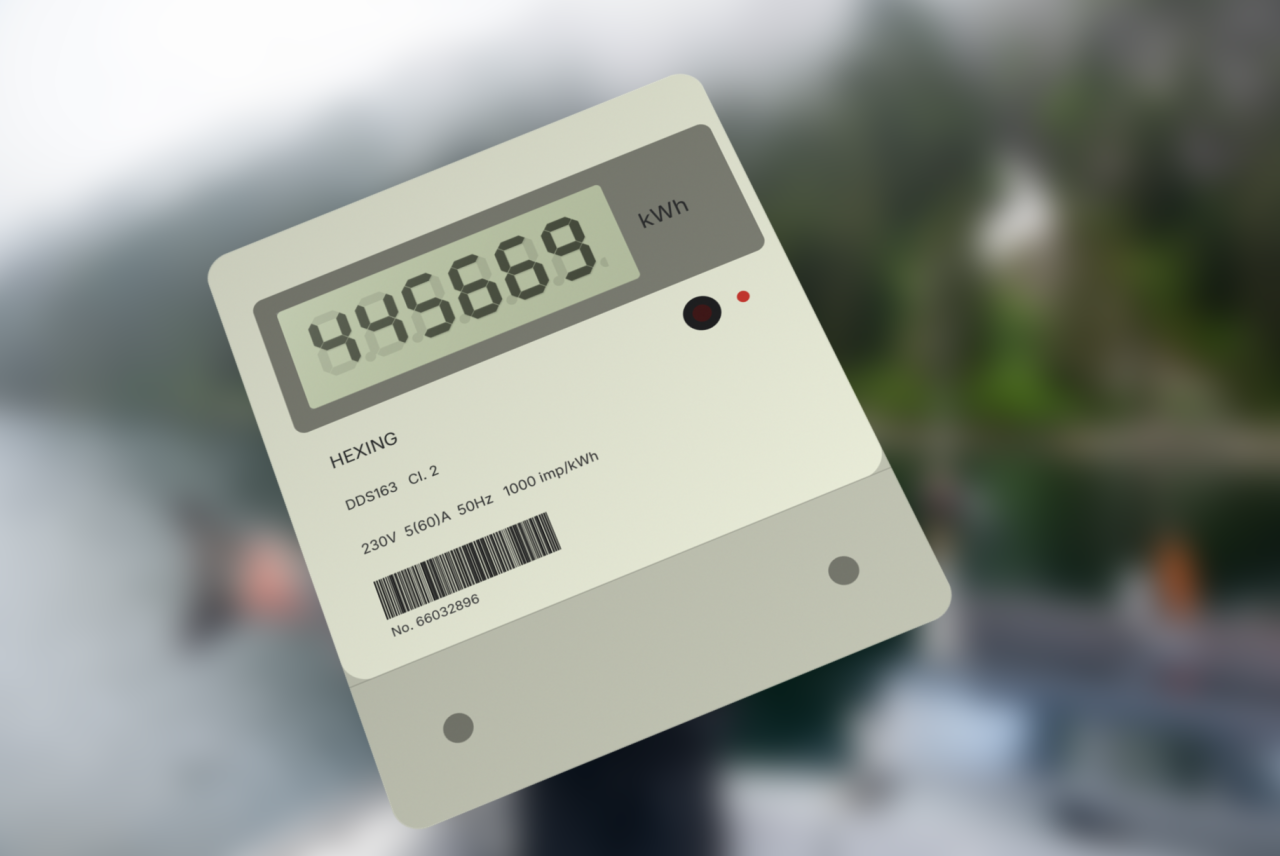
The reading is 445669 kWh
